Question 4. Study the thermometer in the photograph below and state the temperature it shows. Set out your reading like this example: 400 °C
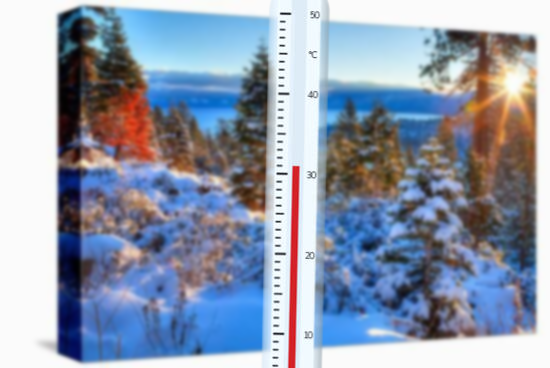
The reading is 31 °C
